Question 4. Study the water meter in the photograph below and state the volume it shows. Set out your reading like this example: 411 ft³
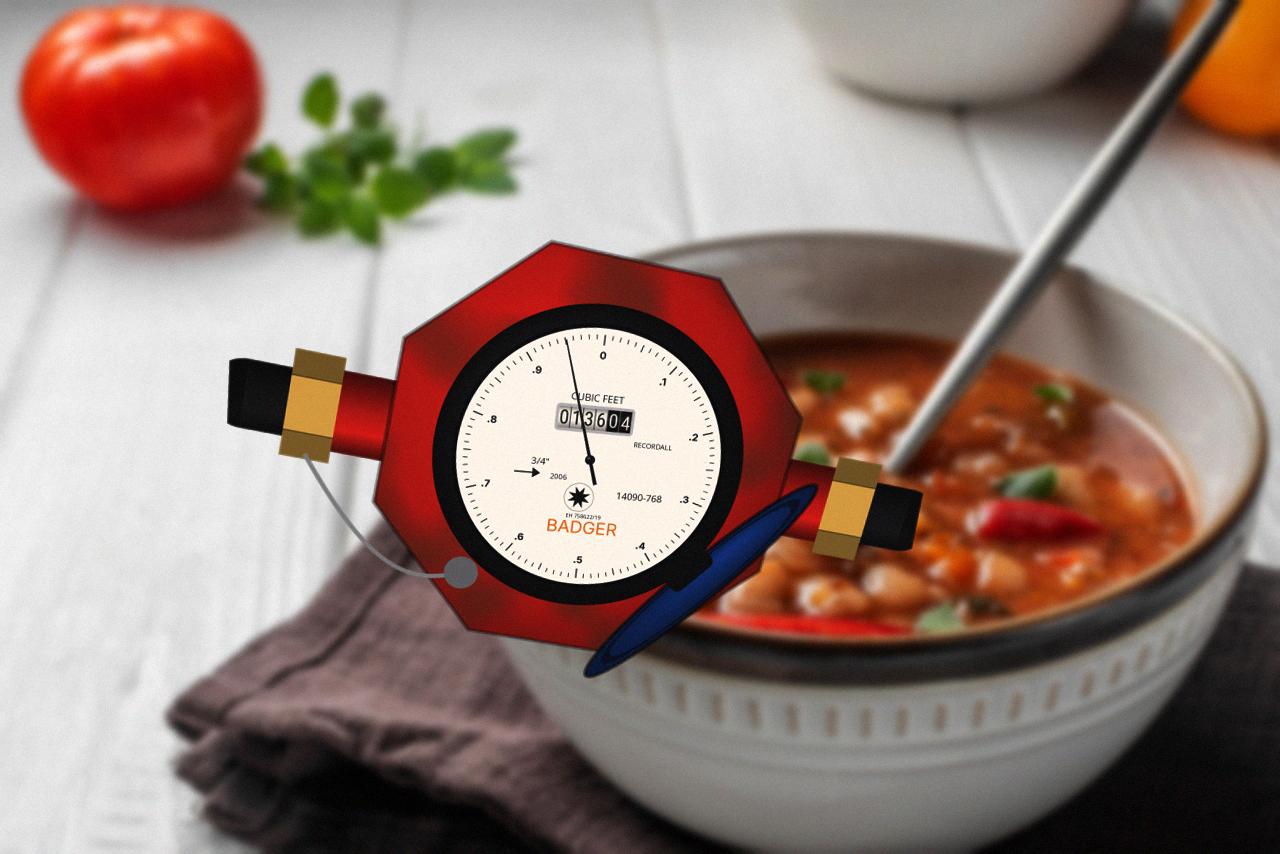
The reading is 13603.95 ft³
